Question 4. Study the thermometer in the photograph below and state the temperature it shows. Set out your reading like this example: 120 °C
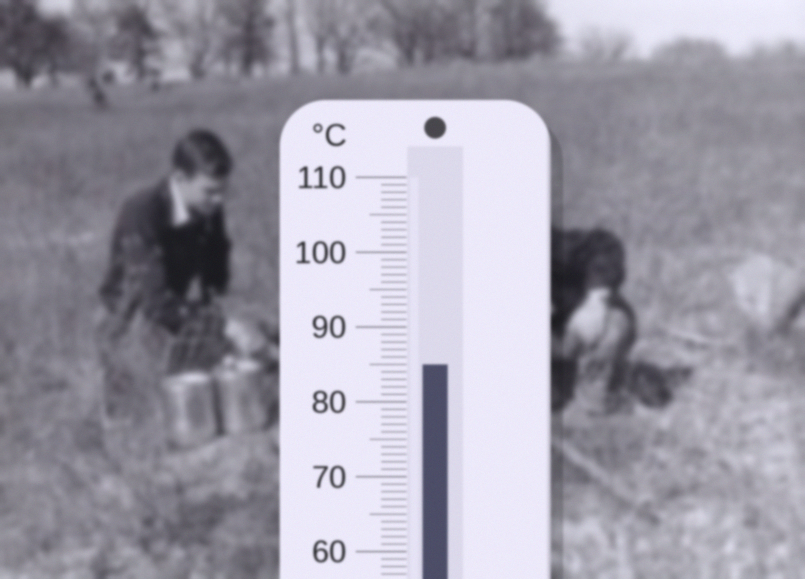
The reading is 85 °C
